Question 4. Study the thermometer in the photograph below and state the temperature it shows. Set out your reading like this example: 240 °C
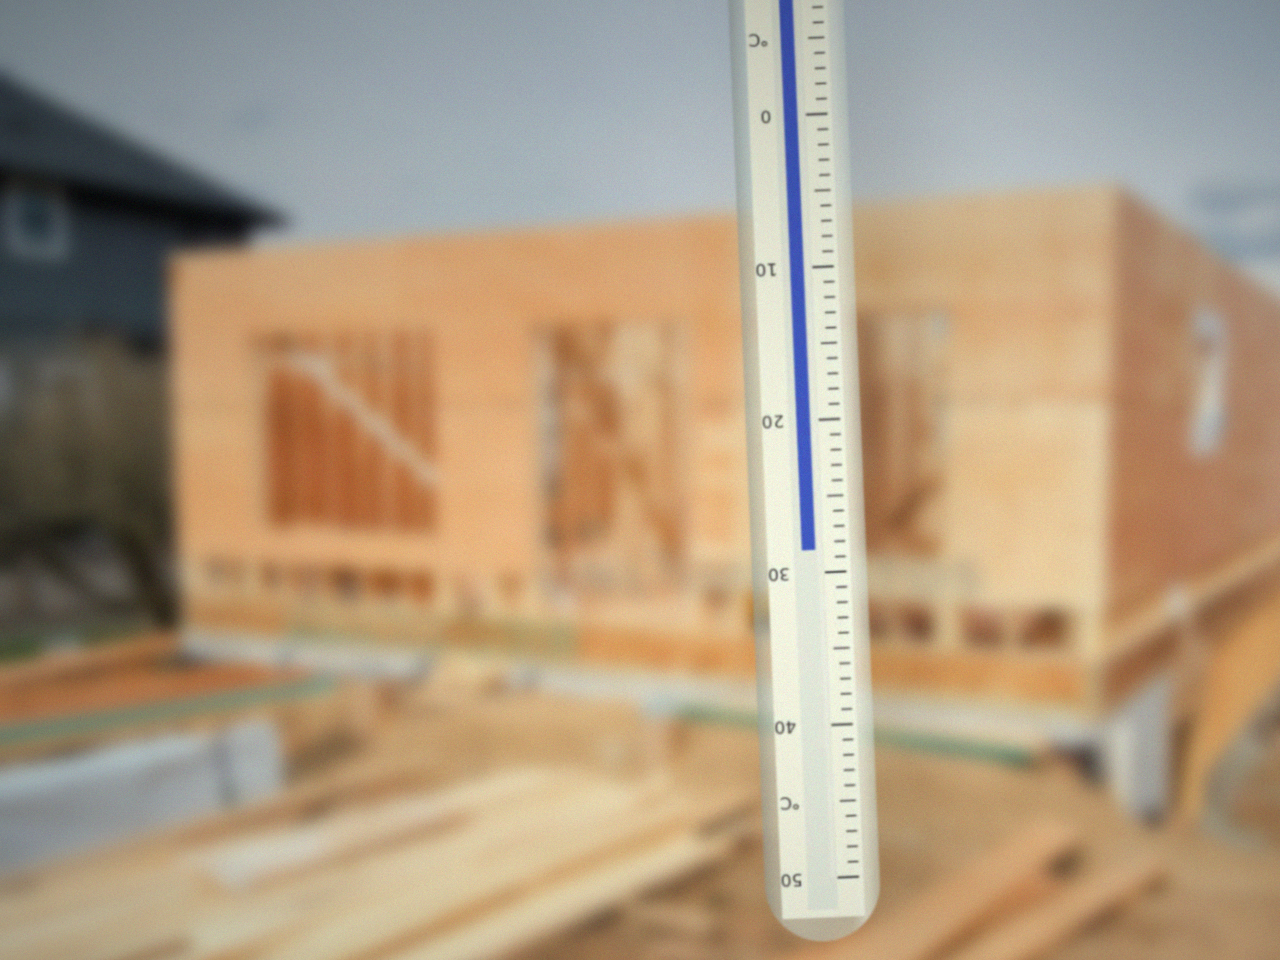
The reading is 28.5 °C
